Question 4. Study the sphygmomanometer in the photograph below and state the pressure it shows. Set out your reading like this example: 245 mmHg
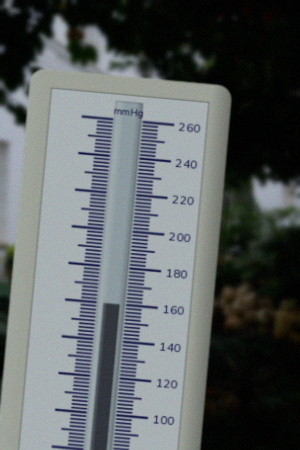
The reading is 160 mmHg
